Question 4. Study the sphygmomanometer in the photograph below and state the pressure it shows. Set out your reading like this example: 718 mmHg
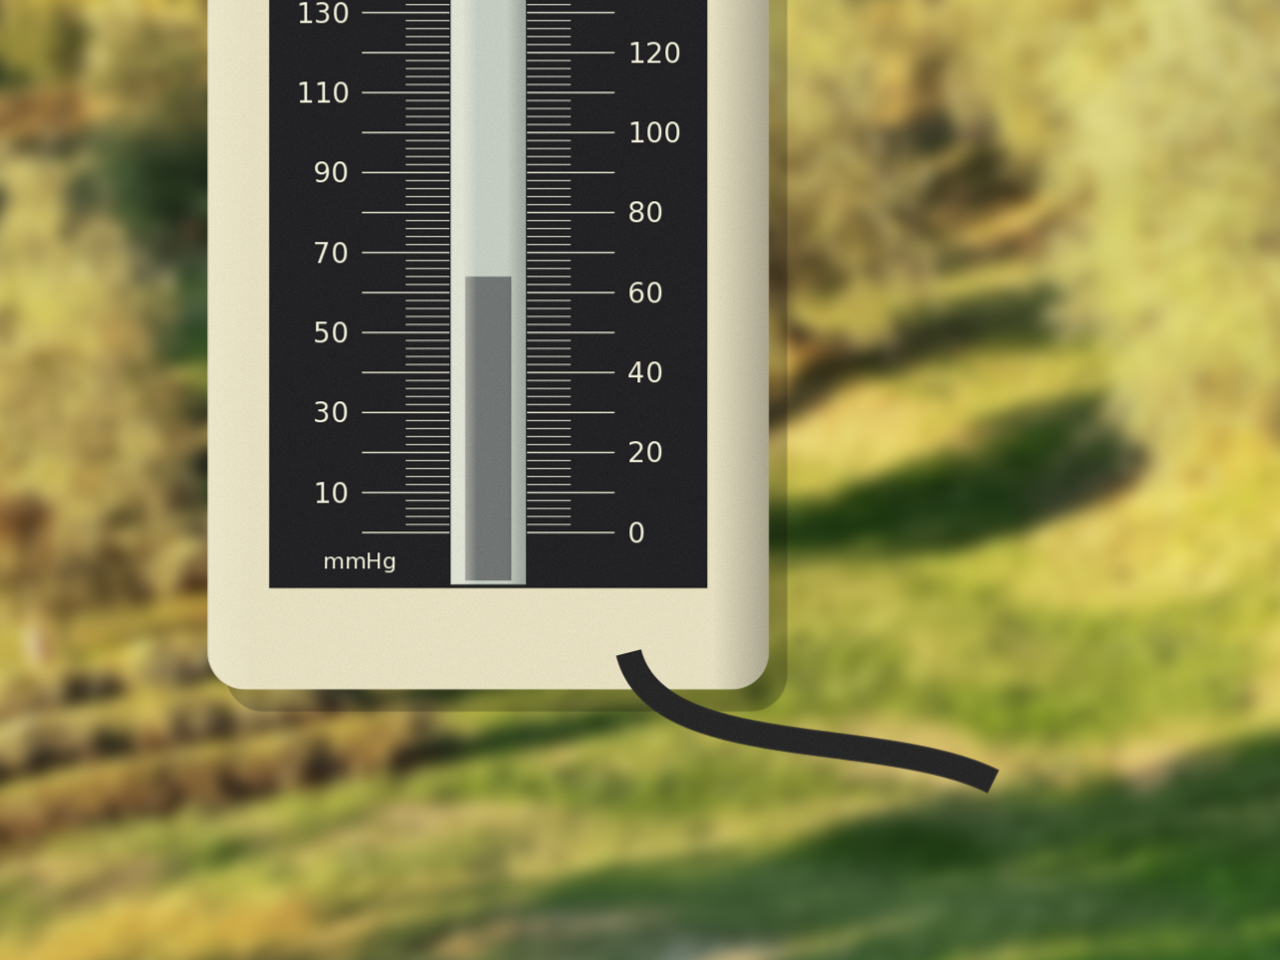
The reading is 64 mmHg
